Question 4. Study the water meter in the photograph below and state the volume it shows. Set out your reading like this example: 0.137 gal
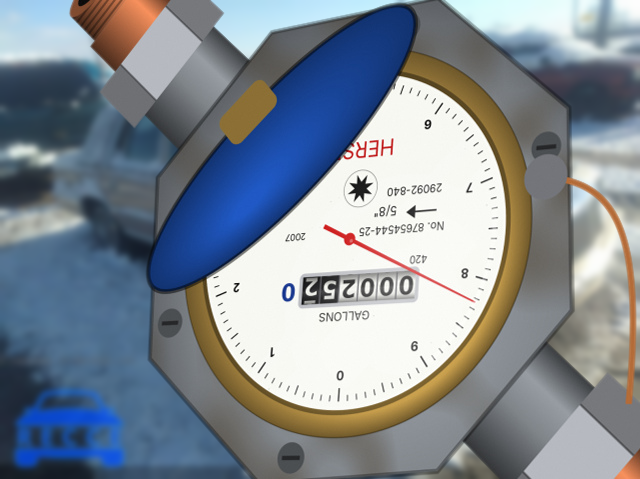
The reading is 2518.2 gal
